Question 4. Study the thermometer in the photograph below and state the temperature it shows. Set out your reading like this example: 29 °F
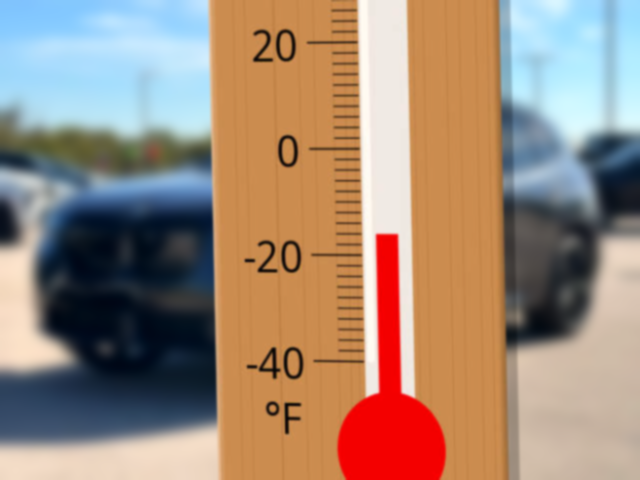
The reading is -16 °F
